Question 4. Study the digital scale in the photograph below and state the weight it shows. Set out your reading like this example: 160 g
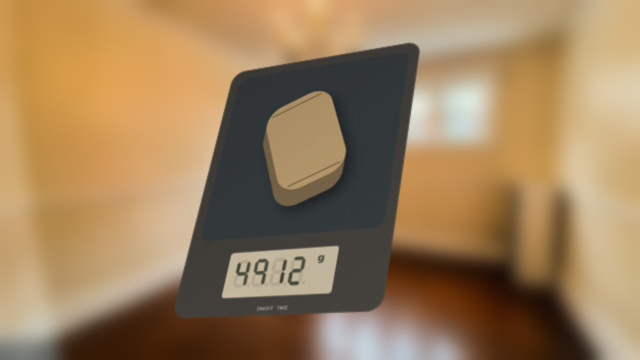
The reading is 4912 g
